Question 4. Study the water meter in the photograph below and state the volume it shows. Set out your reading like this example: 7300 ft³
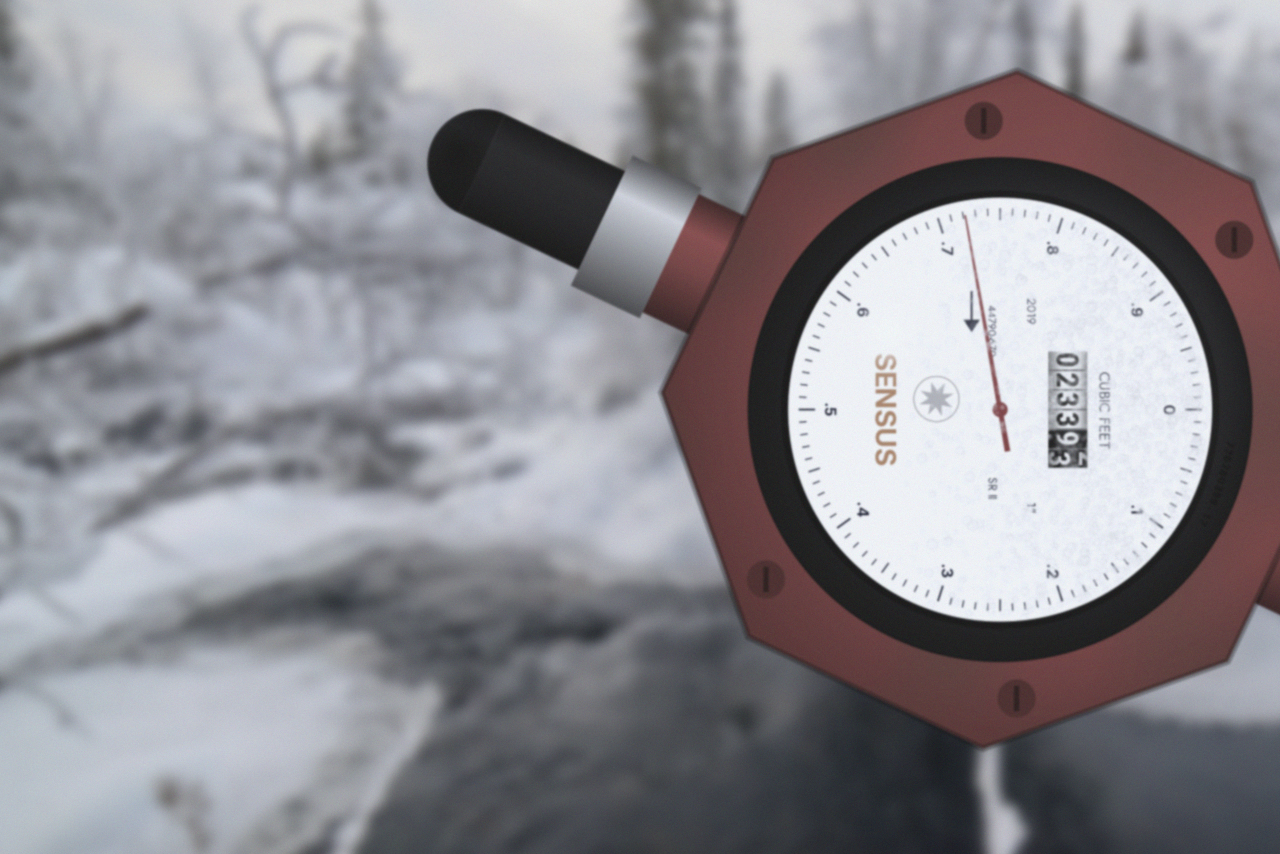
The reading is 23392.72 ft³
